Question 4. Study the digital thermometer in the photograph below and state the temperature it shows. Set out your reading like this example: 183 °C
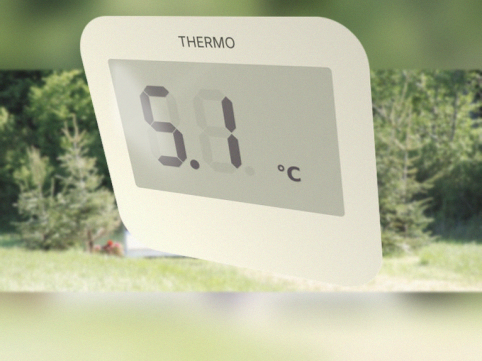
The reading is 5.1 °C
